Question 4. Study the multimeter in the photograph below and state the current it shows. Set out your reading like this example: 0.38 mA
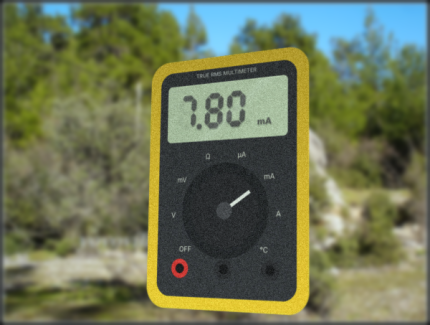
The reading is 7.80 mA
